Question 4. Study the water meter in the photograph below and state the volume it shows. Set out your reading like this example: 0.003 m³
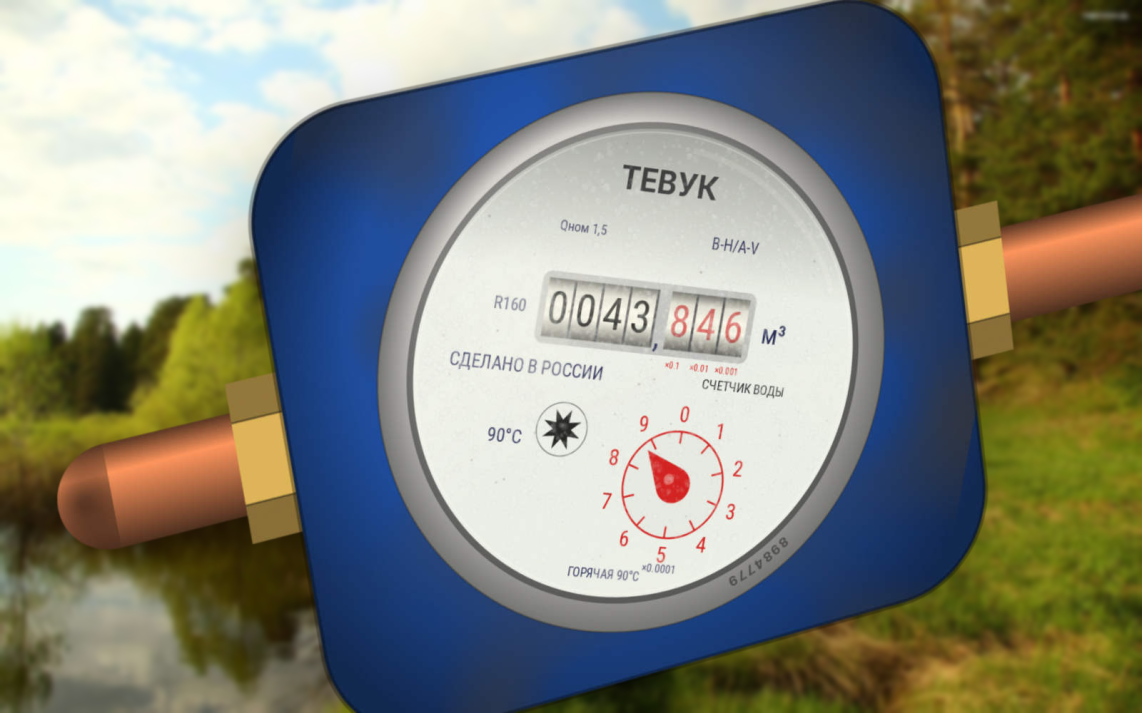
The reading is 43.8468 m³
